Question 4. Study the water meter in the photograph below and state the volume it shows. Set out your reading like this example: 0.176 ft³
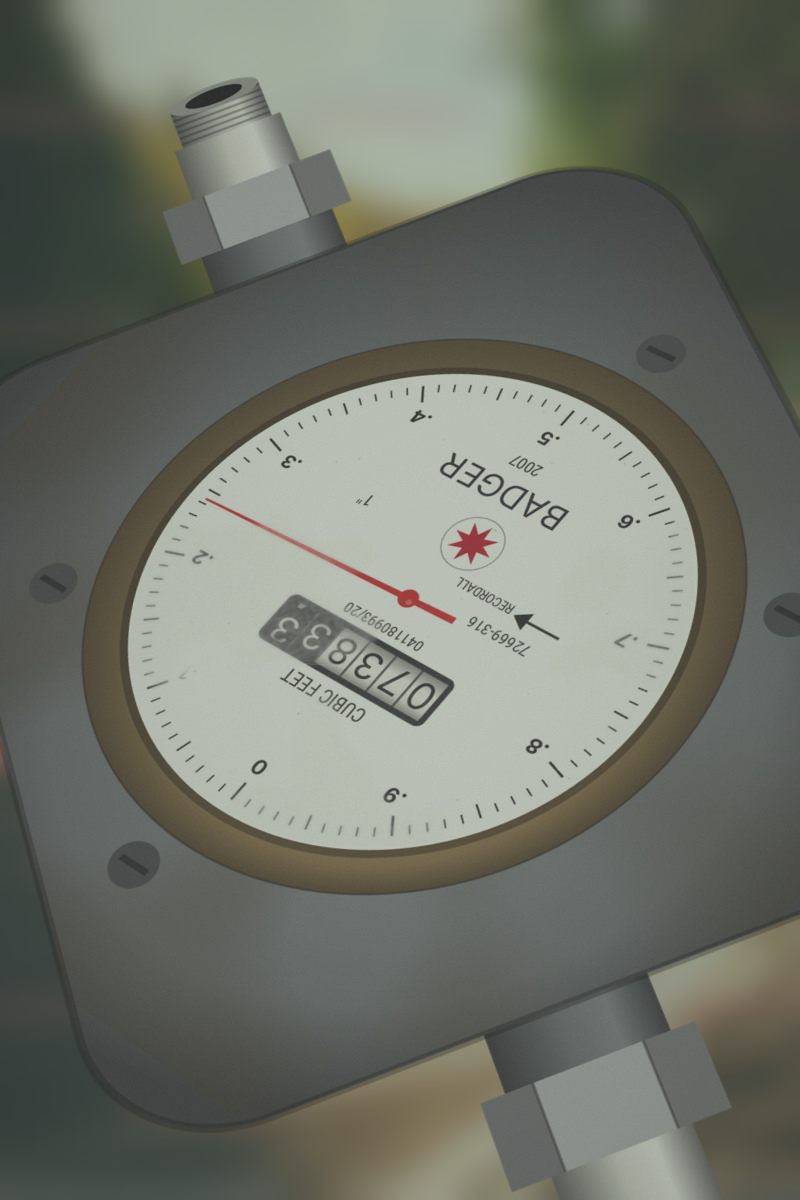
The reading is 73833.24 ft³
